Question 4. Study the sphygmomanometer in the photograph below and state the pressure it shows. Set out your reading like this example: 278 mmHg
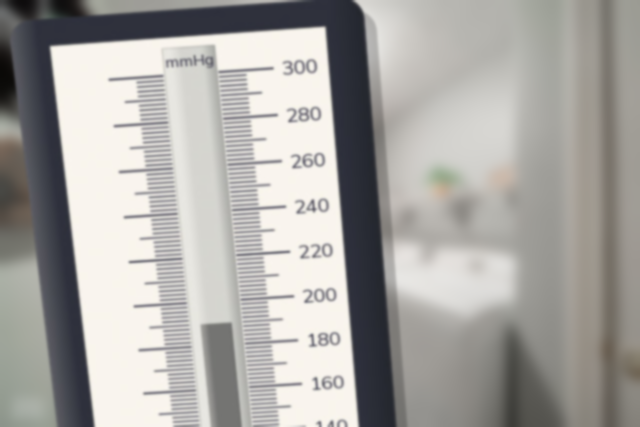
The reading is 190 mmHg
